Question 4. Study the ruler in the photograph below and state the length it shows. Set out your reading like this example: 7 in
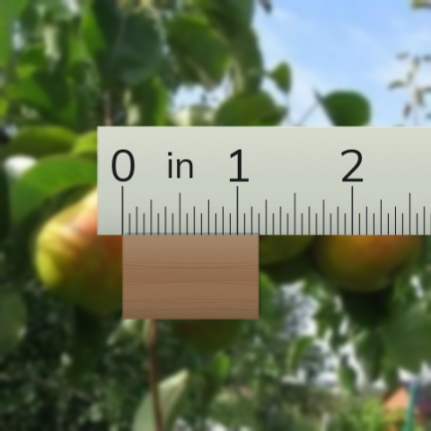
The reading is 1.1875 in
